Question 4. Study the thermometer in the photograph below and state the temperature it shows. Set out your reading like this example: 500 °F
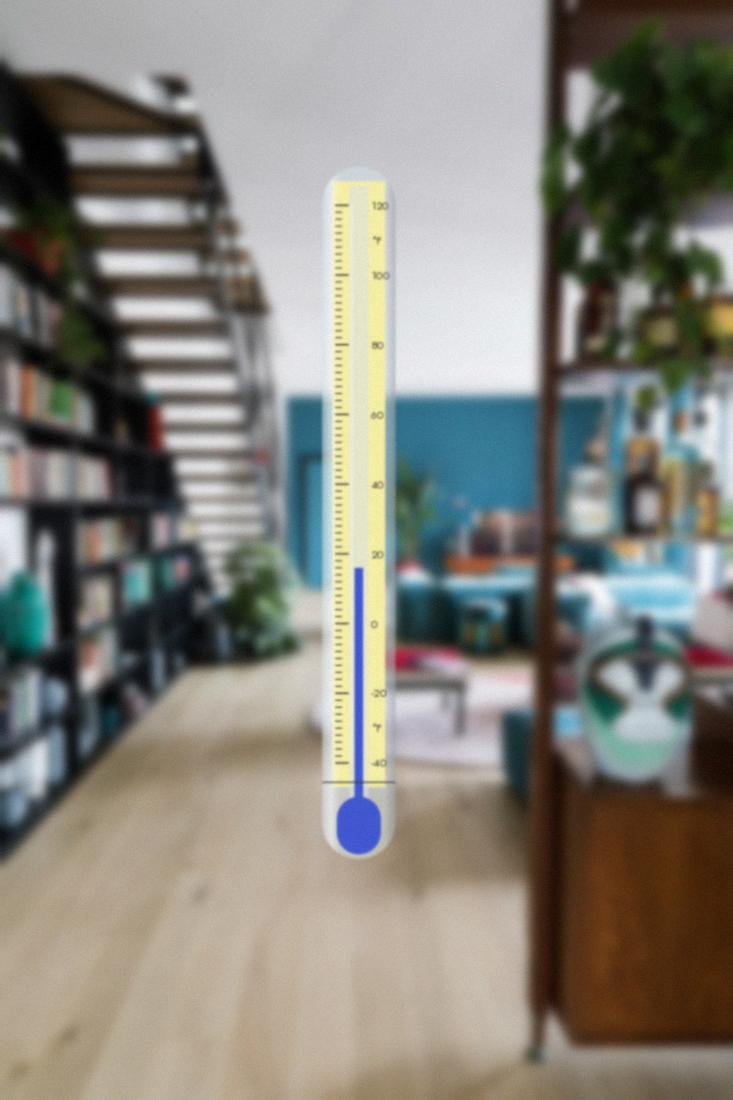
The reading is 16 °F
